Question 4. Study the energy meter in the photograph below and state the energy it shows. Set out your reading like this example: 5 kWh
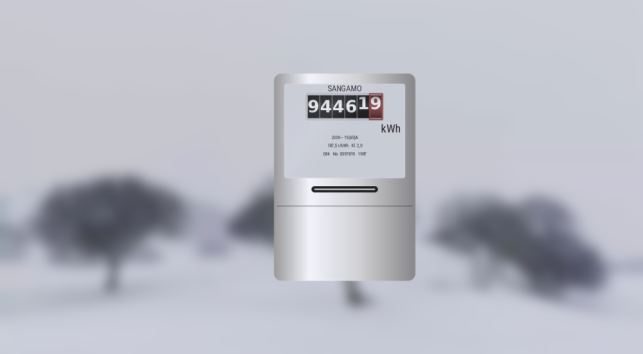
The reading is 94461.9 kWh
